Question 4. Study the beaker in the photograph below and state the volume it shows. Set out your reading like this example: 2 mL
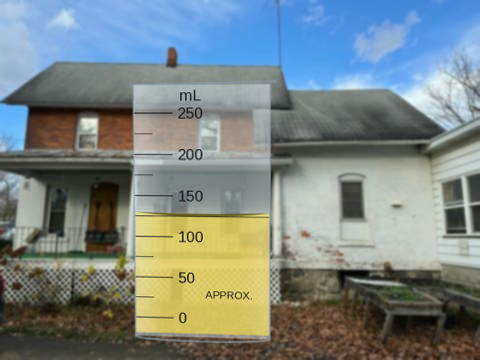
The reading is 125 mL
